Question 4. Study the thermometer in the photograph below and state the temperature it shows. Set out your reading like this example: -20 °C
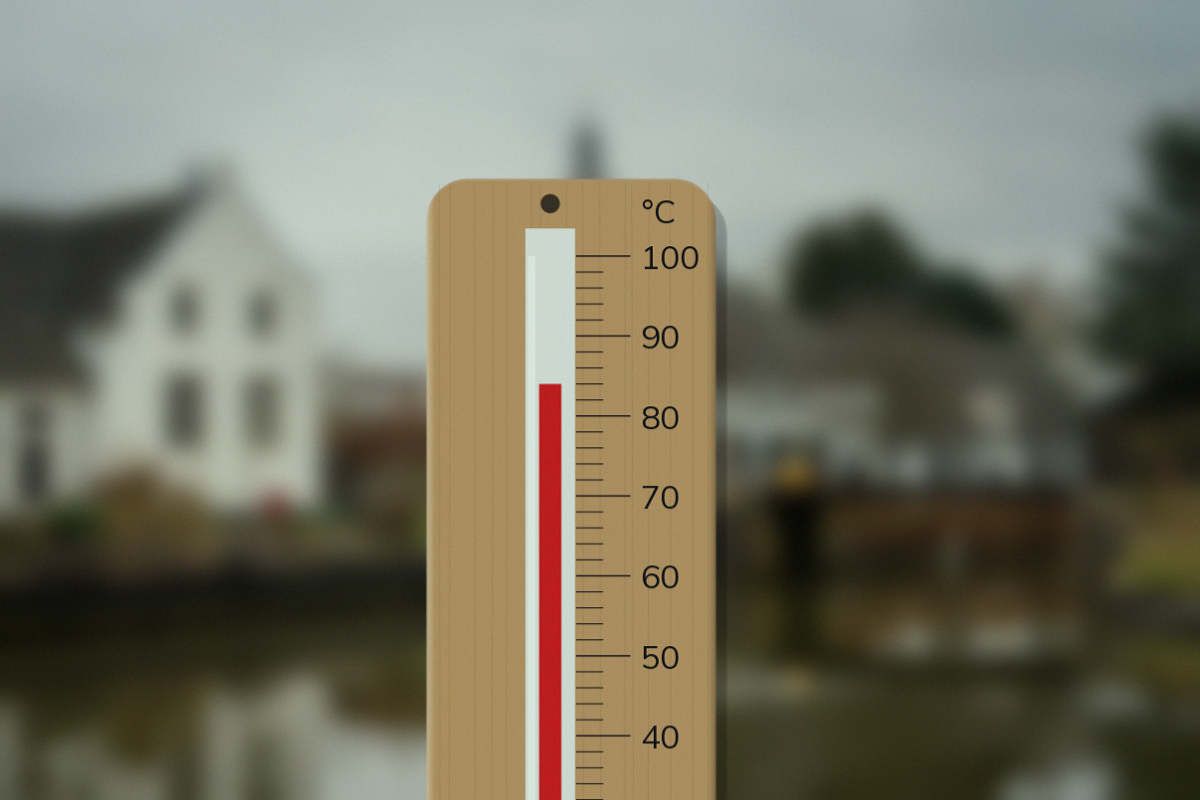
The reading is 84 °C
